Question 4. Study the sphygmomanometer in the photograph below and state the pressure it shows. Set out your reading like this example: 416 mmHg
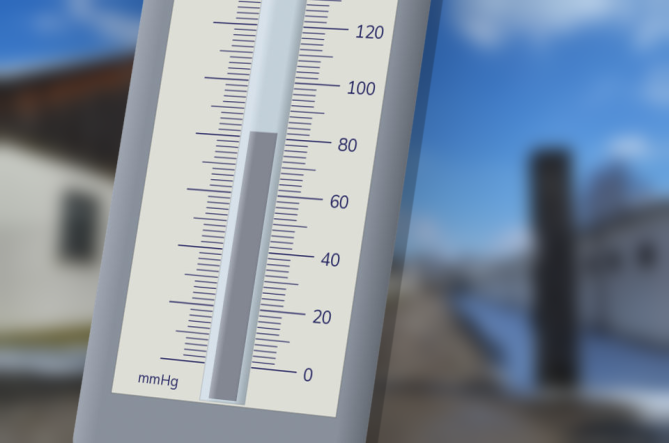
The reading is 82 mmHg
